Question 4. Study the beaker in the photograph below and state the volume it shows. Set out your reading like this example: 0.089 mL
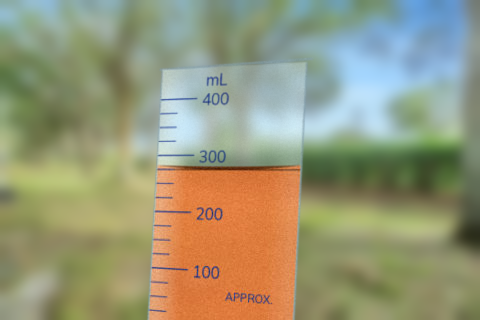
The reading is 275 mL
